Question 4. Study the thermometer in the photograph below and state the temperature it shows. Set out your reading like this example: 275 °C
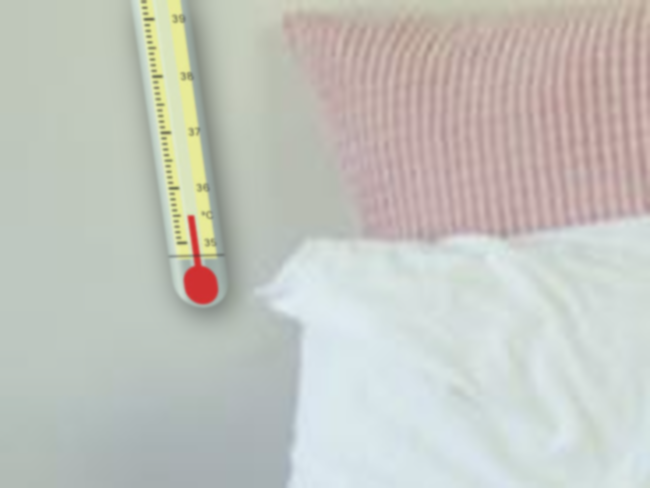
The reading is 35.5 °C
